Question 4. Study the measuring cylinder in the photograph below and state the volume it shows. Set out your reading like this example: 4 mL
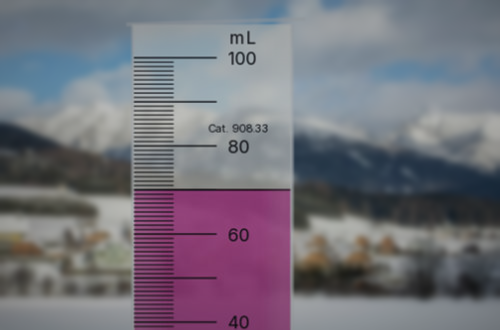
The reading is 70 mL
